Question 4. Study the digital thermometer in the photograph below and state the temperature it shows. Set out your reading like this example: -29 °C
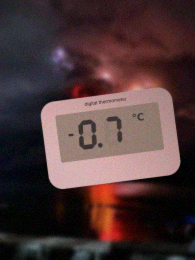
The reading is -0.7 °C
